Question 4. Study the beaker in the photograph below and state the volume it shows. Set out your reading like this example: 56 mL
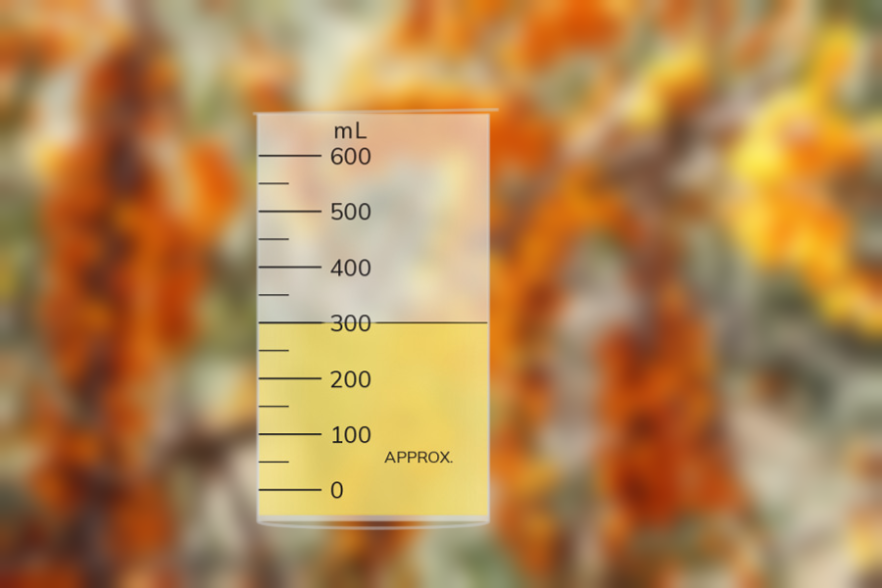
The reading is 300 mL
